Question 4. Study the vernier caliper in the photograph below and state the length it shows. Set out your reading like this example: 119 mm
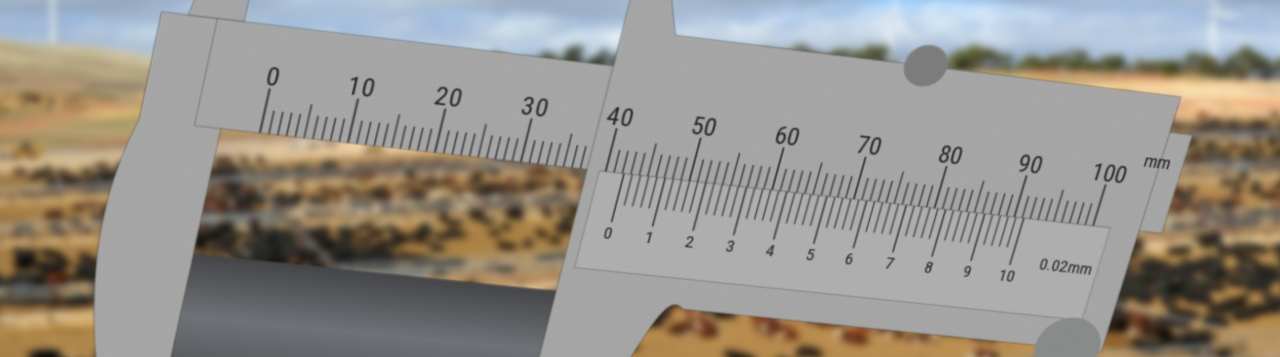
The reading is 42.2 mm
